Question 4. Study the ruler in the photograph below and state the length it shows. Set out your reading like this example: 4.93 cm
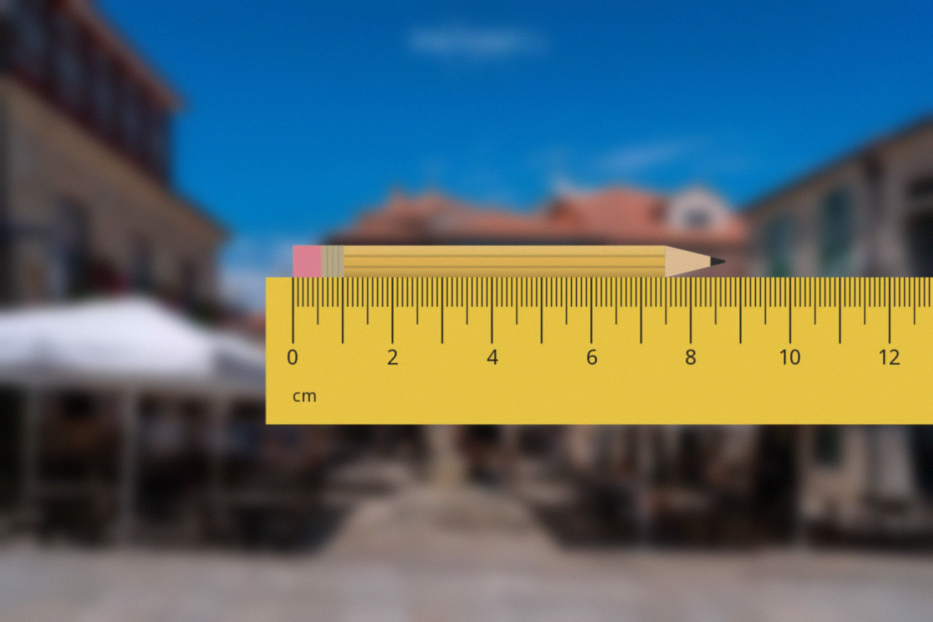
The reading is 8.7 cm
